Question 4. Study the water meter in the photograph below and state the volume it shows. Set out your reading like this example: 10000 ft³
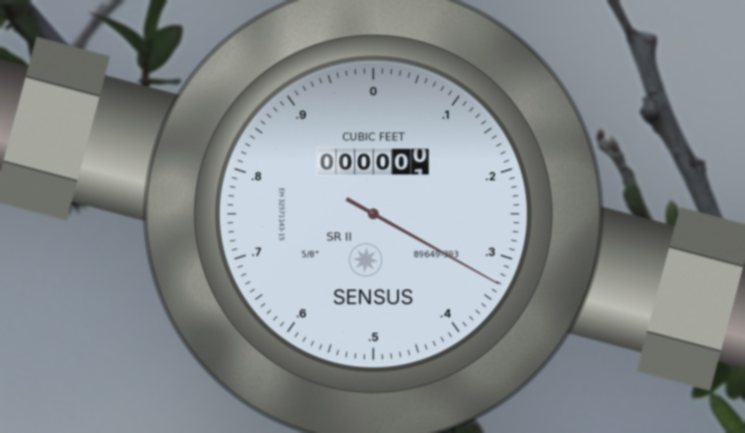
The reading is 0.33 ft³
